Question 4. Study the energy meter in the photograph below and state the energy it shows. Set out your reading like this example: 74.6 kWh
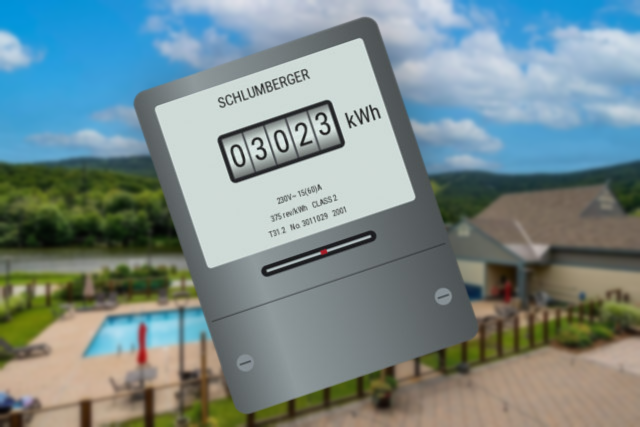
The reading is 3023 kWh
